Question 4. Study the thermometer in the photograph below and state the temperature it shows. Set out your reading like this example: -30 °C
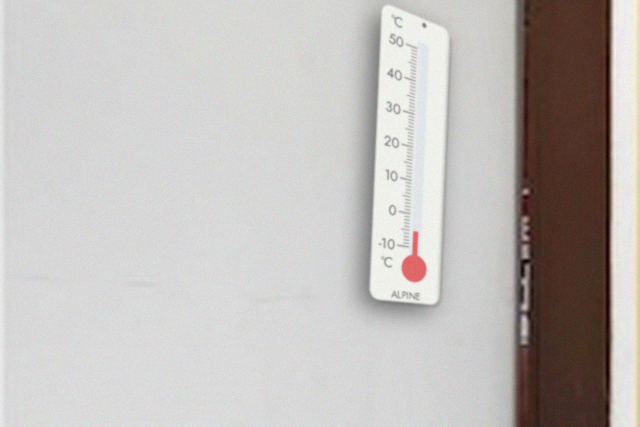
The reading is -5 °C
